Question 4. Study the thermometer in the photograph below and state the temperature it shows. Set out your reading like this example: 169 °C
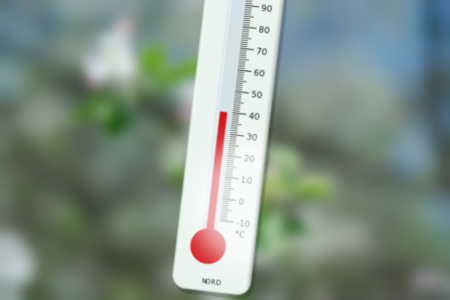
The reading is 40 °C
